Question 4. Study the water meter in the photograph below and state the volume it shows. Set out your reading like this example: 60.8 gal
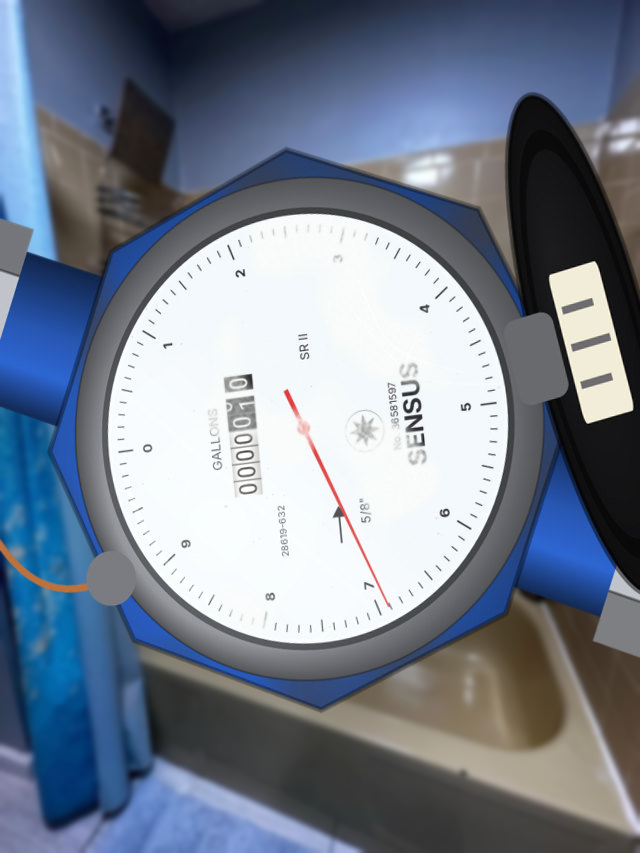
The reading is 6.9 gal
